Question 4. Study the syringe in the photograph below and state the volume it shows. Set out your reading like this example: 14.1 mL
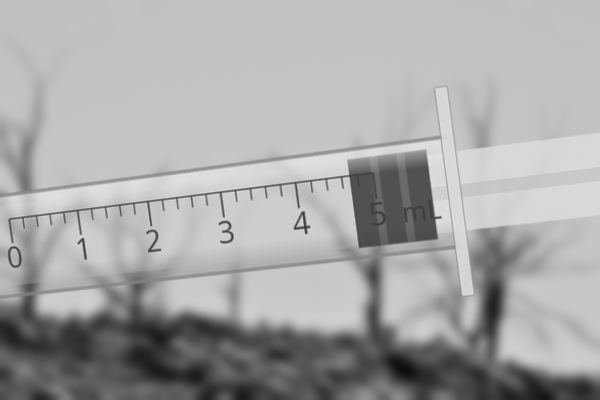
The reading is 4.7 mL
